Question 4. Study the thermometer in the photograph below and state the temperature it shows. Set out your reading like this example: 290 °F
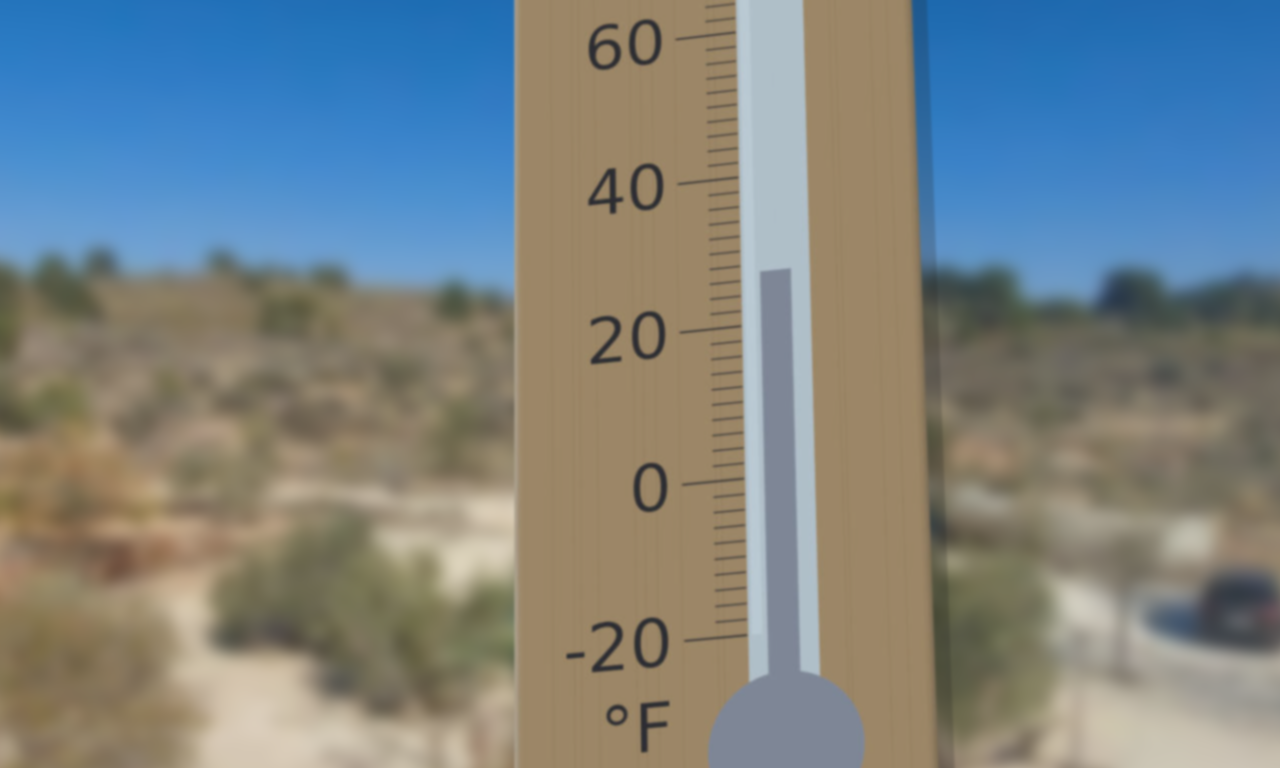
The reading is 27 °F
